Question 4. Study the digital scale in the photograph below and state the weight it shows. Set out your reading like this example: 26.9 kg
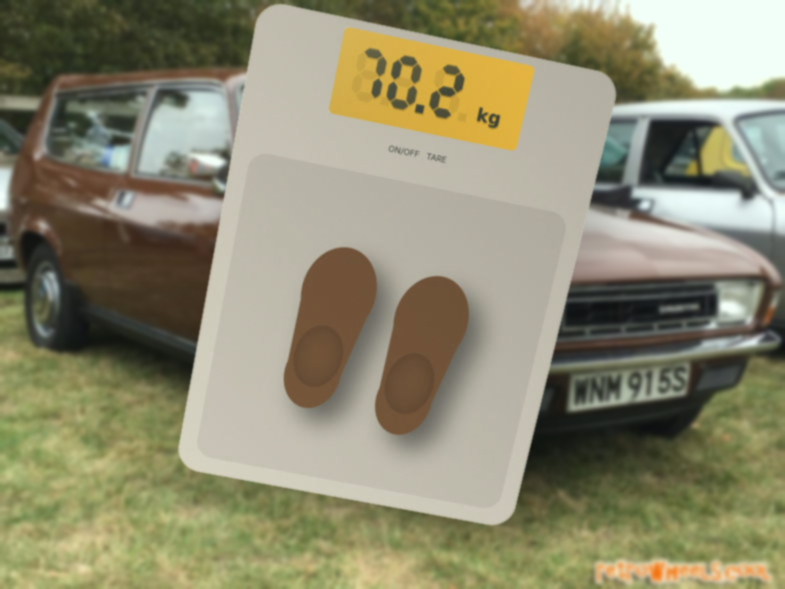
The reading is 70.2 kg
